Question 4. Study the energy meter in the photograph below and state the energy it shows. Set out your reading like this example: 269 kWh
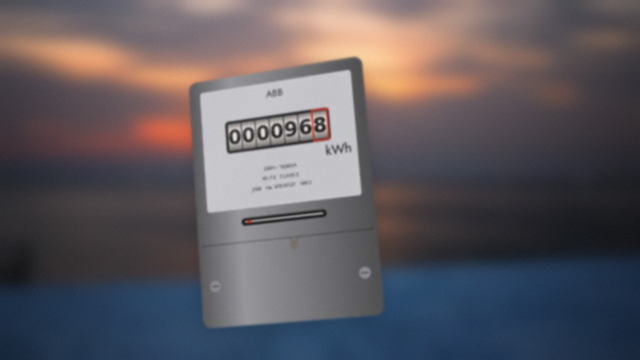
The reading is 96.8 kWh
